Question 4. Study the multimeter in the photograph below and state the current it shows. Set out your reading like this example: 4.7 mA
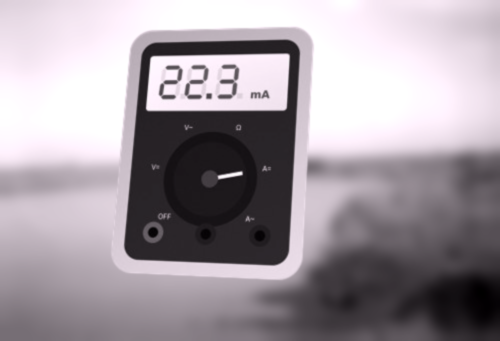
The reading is 22.3 mA
